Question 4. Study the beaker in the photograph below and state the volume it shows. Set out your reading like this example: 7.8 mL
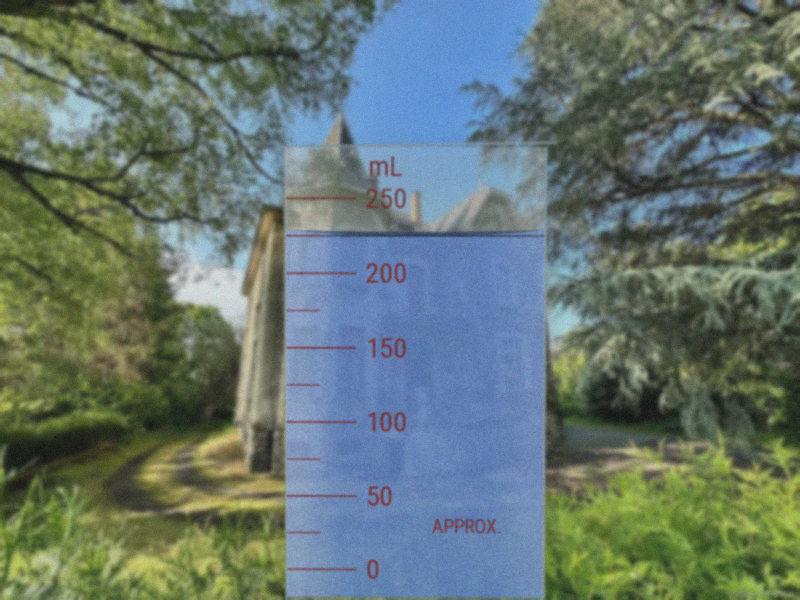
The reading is 225 mL
